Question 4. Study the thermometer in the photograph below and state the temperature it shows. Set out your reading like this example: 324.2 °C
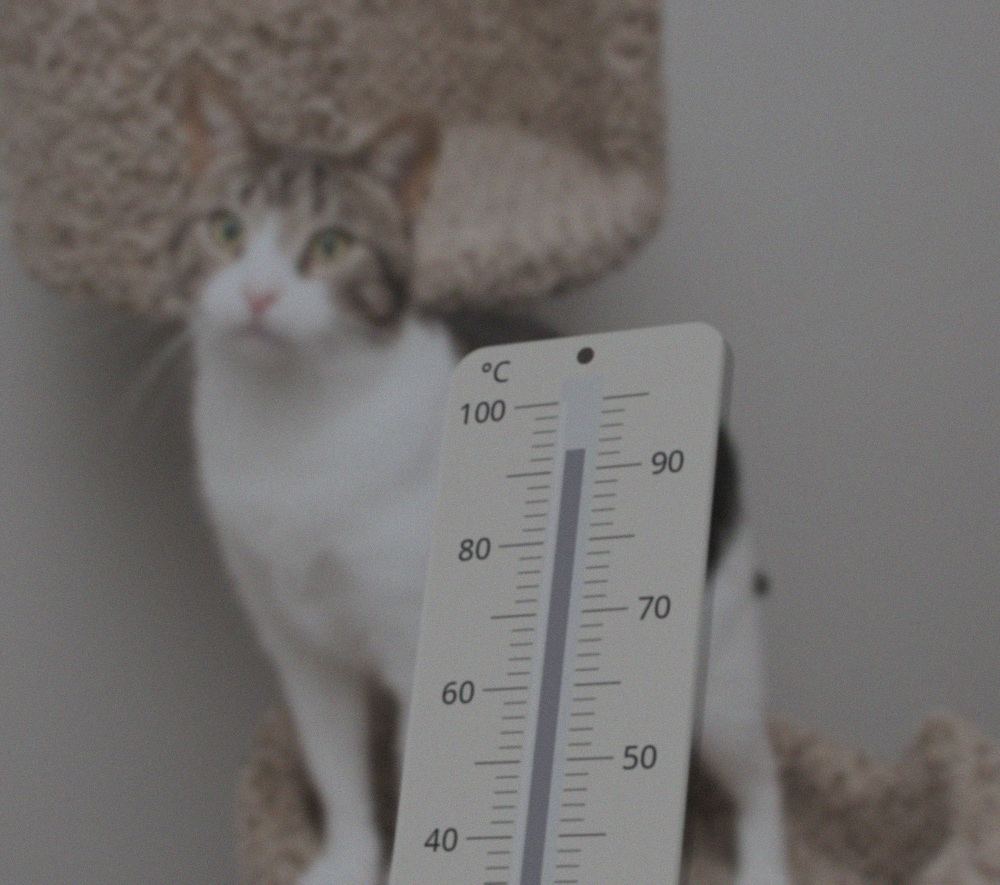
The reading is 93 °C
